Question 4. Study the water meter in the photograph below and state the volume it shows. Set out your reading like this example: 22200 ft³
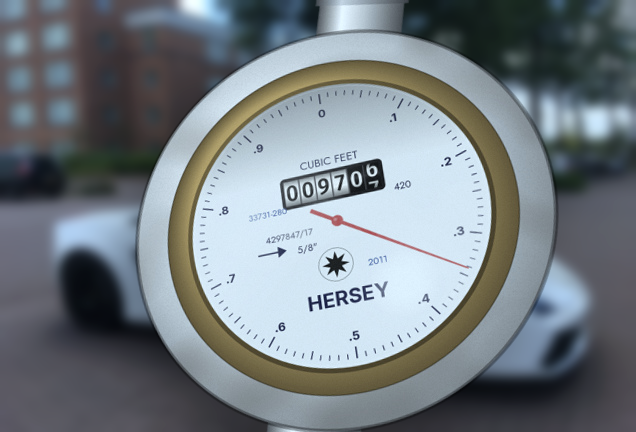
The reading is 9706.34 ft³
